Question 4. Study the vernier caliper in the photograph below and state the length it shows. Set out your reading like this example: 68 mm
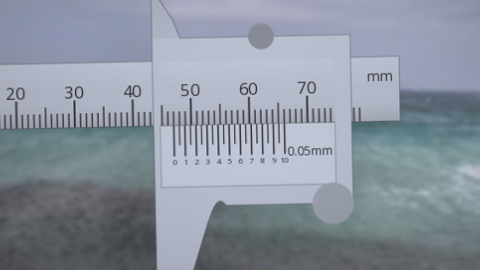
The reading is 47.0 mm
